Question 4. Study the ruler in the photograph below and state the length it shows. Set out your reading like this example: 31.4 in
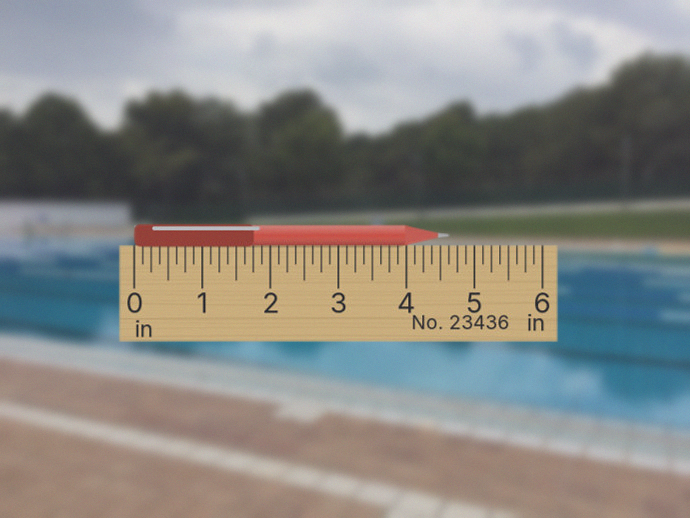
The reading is 4.625 in
